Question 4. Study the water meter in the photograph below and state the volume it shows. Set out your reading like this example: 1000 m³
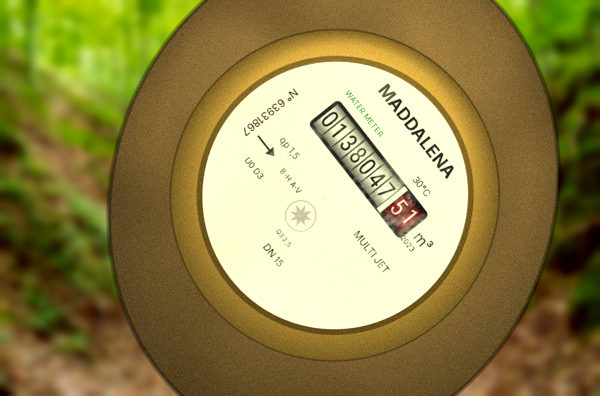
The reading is 138047.51 m³
